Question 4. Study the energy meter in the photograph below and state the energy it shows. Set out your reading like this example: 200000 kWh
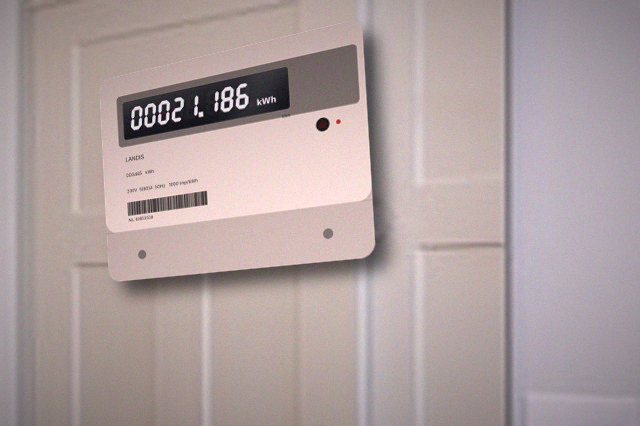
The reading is 21.186 kWh
